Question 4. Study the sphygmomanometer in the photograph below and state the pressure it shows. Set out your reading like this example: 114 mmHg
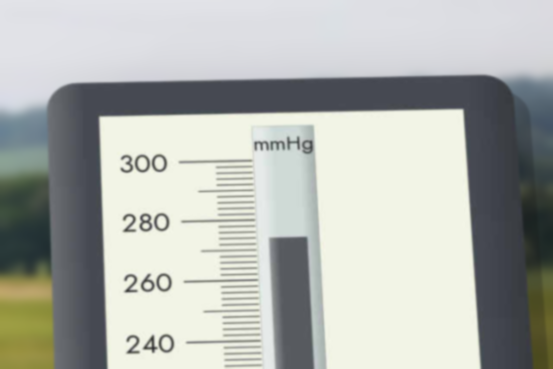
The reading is 274 mmHg
